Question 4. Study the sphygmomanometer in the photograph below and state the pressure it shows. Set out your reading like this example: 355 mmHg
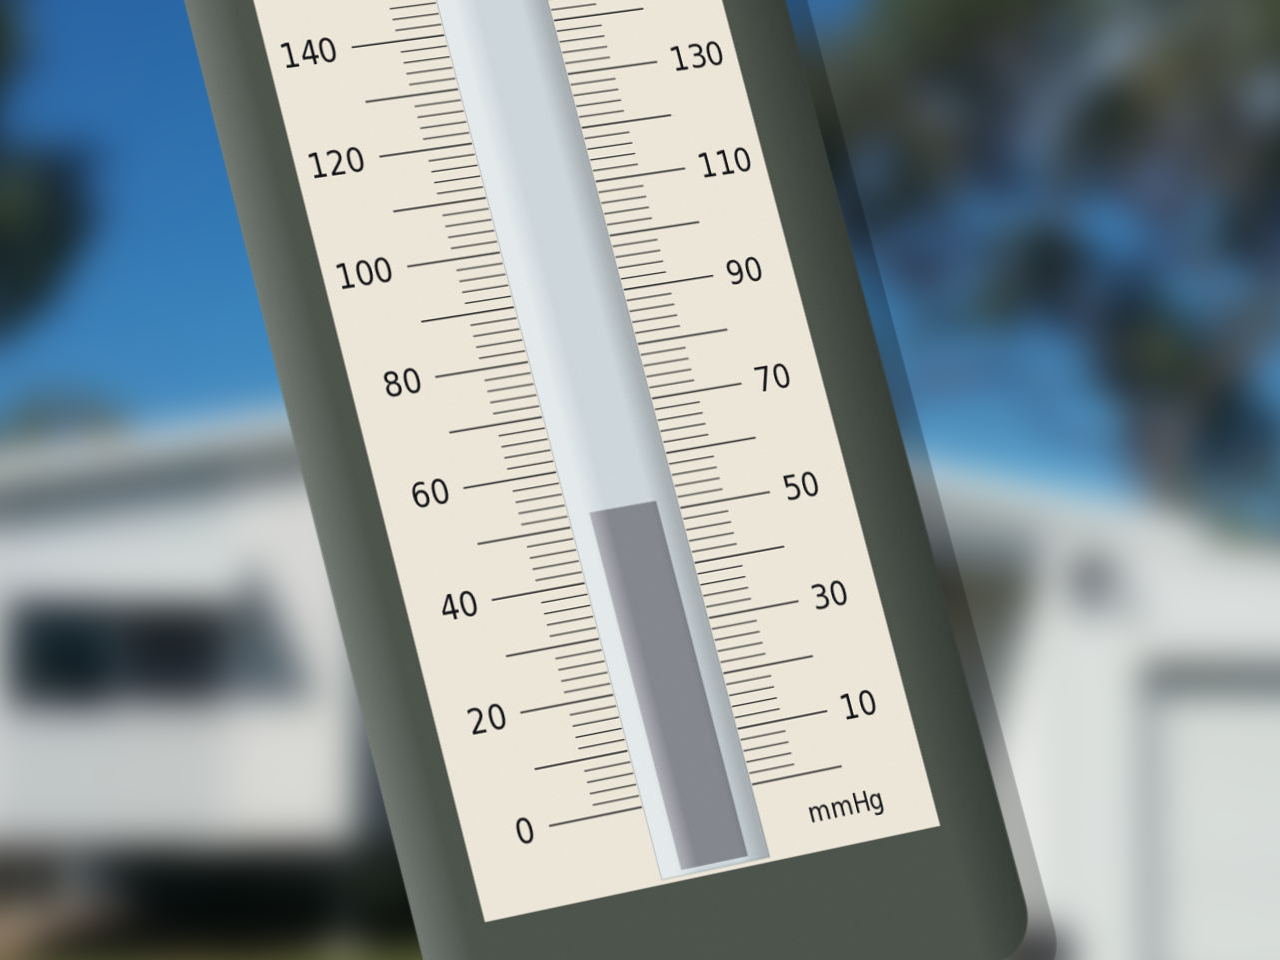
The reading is 52 mmHg
